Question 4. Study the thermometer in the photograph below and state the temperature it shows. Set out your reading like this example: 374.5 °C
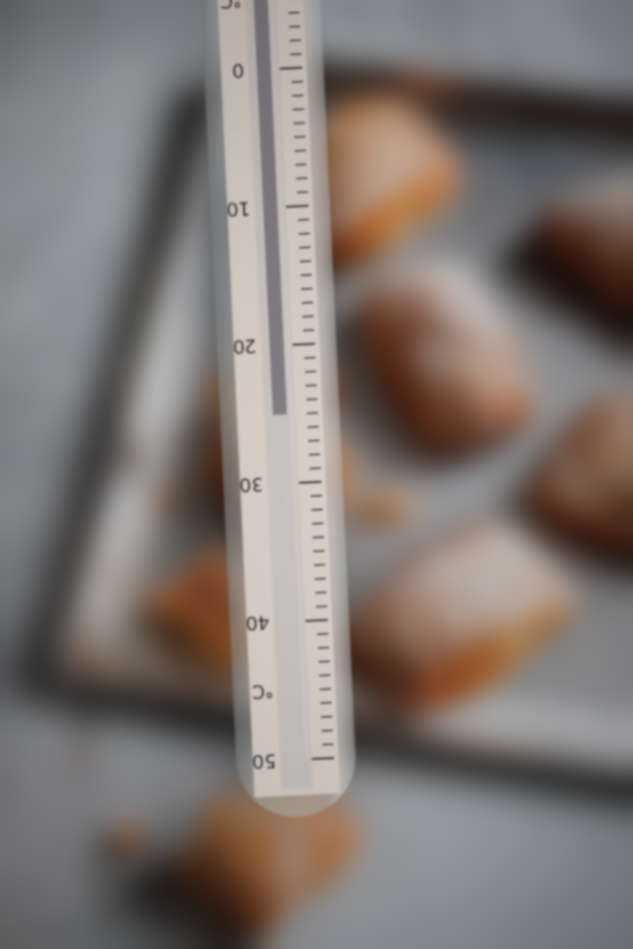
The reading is 25 °C
